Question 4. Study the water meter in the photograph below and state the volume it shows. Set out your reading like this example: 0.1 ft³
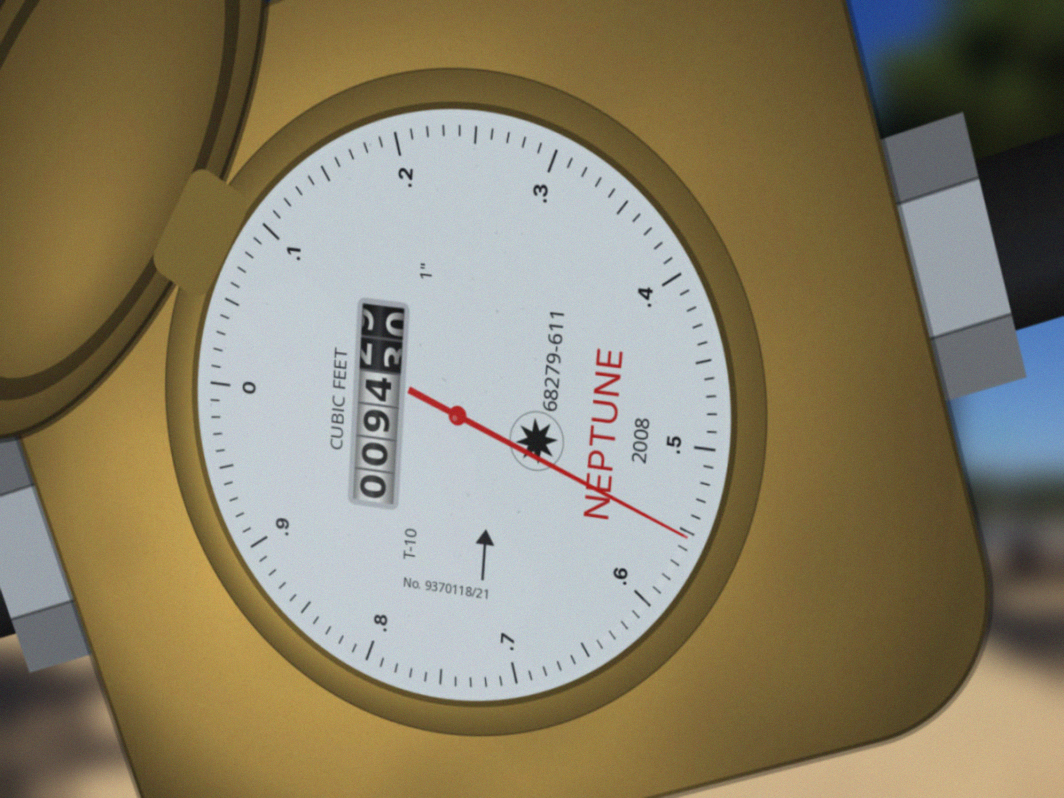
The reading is 9429.55 ft³
